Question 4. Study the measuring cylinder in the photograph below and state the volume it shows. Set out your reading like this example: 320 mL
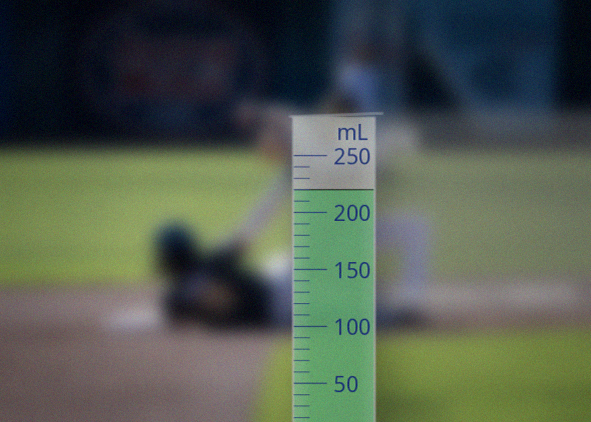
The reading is 220 mL
